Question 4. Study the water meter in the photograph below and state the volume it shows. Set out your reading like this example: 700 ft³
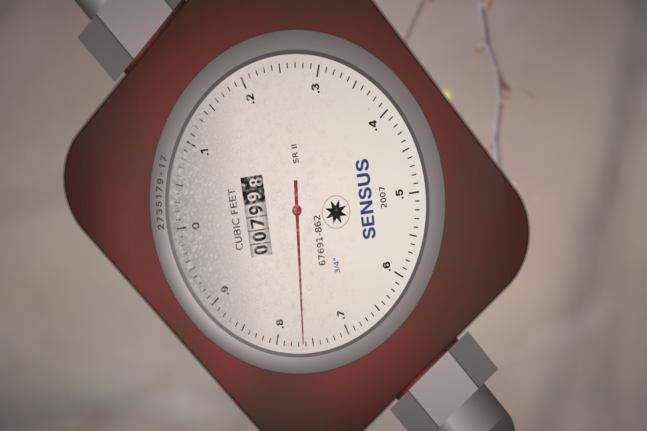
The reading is 7997.76 ft³
